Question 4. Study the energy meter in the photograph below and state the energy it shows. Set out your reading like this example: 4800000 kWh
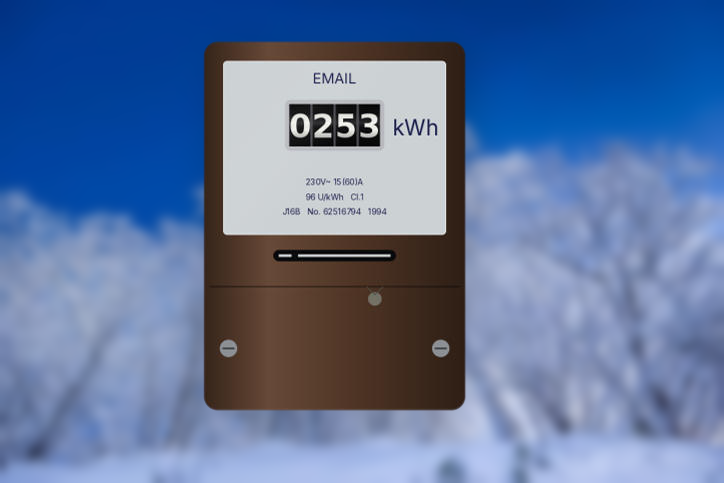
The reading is 253 kWh
